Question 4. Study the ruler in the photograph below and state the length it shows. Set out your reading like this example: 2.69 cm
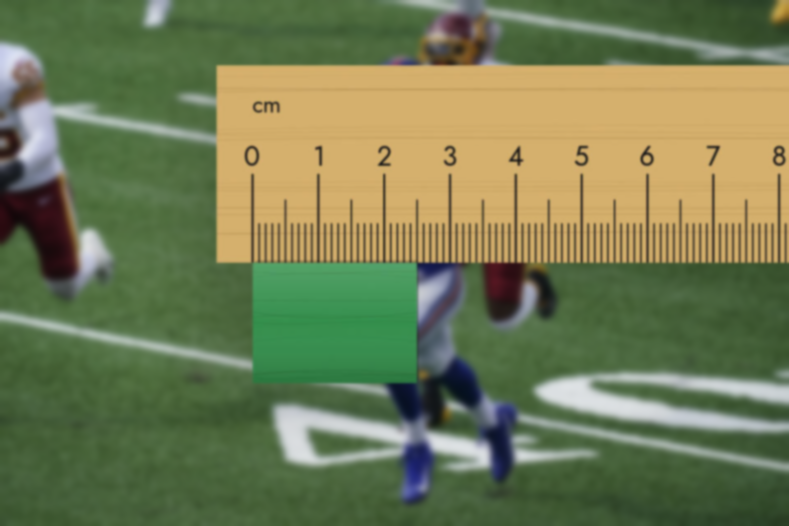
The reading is 2.5 cm
